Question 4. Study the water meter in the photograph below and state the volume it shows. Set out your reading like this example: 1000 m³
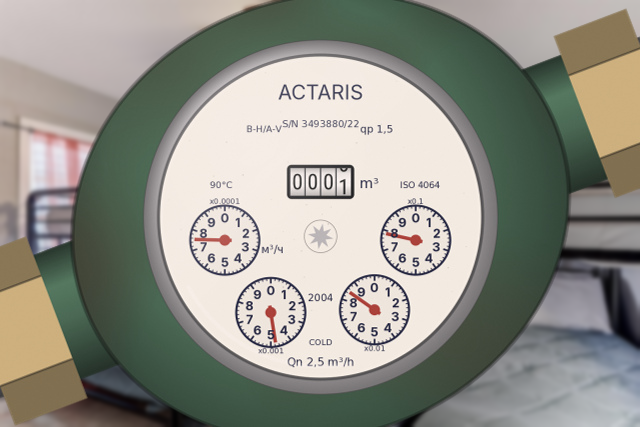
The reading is 0.7847 m³
